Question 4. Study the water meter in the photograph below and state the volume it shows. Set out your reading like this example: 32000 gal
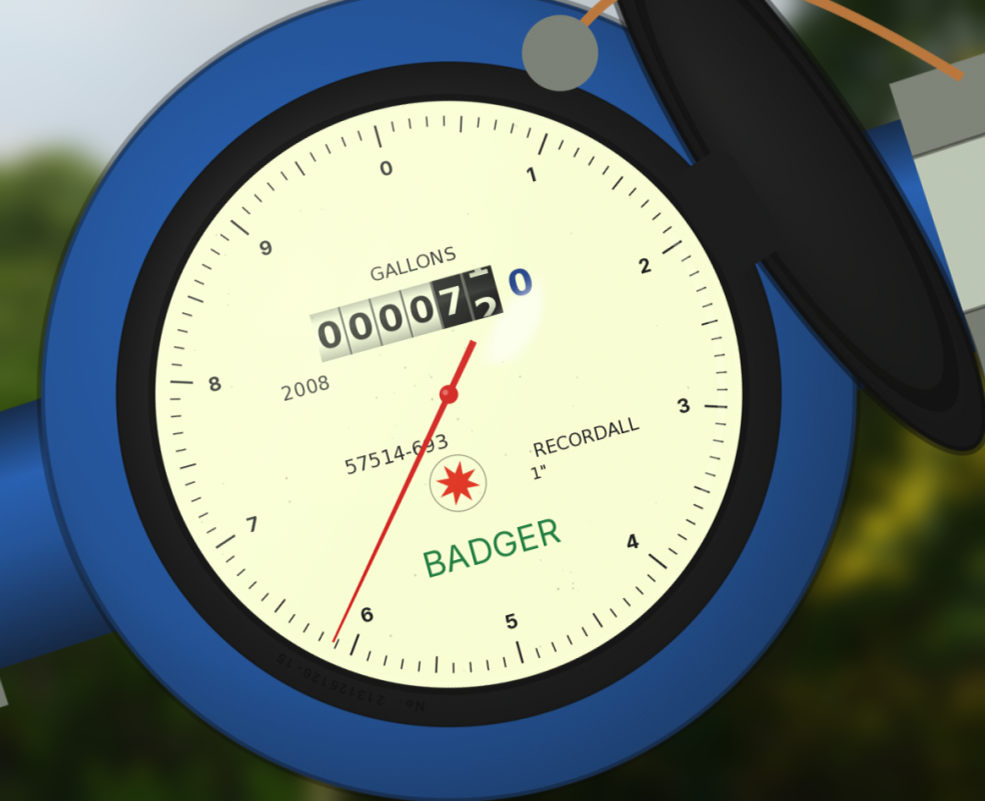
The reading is 716.1 gal
